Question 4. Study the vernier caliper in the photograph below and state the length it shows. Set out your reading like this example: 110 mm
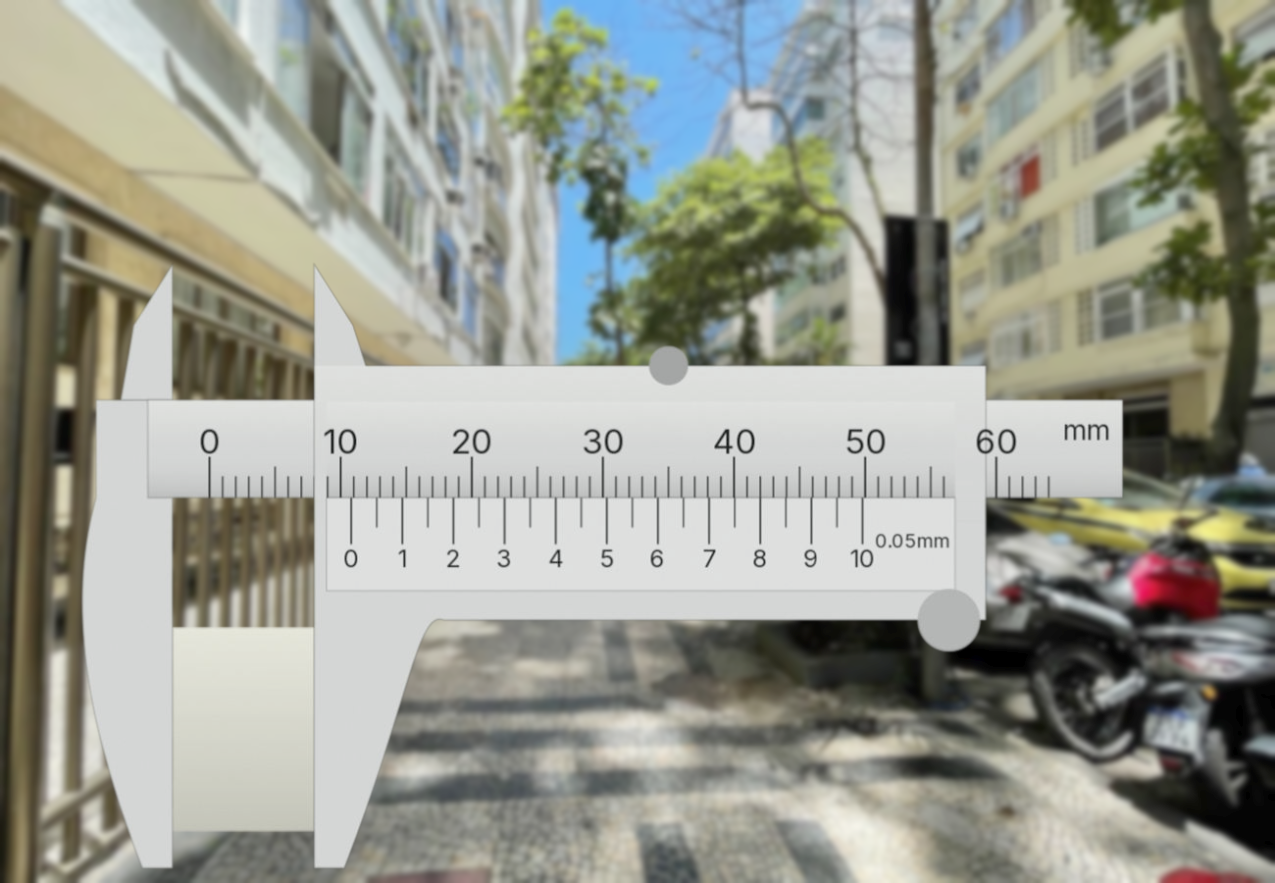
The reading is 10.8 mm
